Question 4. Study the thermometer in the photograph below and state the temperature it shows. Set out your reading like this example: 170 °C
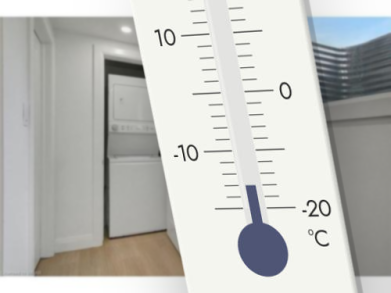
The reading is -16 °C
